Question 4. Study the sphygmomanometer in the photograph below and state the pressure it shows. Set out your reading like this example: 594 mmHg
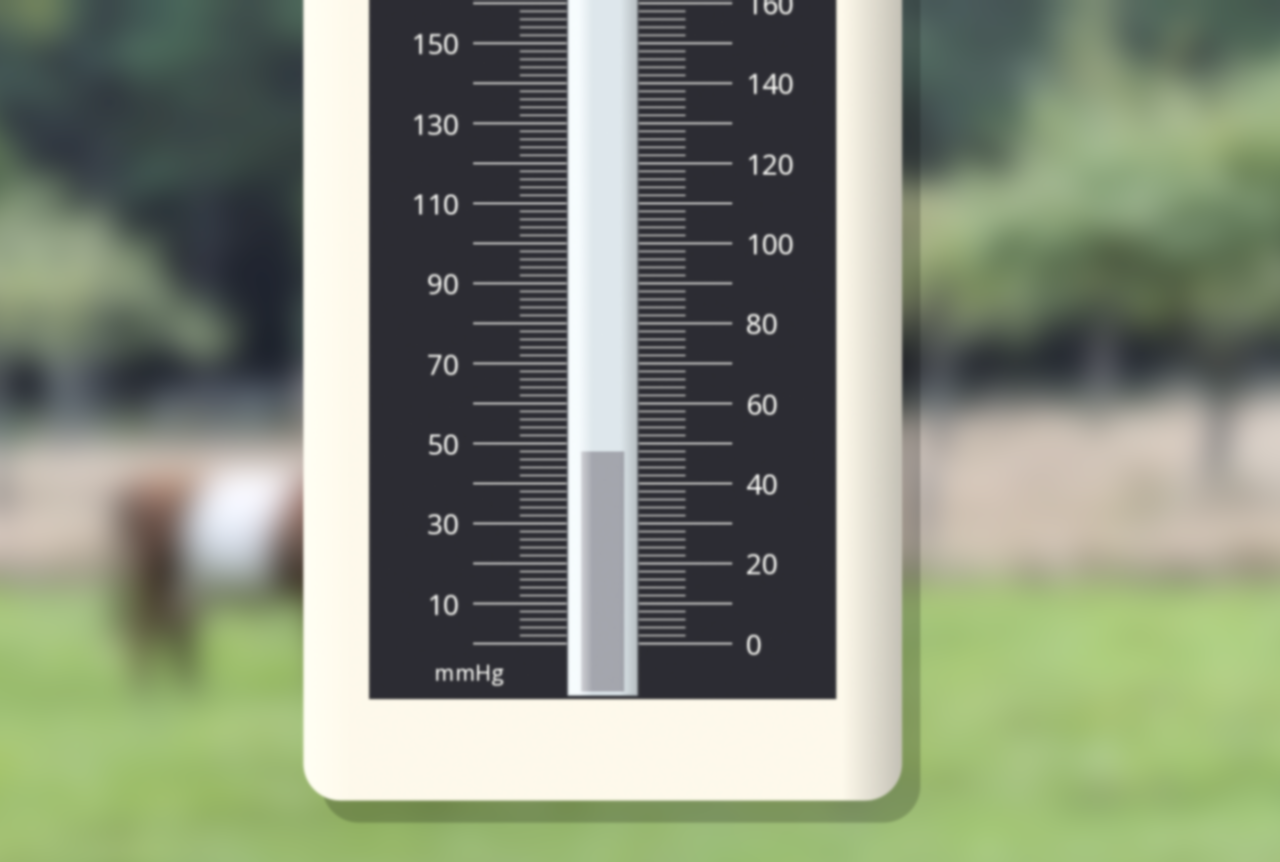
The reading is 48 mmHg
